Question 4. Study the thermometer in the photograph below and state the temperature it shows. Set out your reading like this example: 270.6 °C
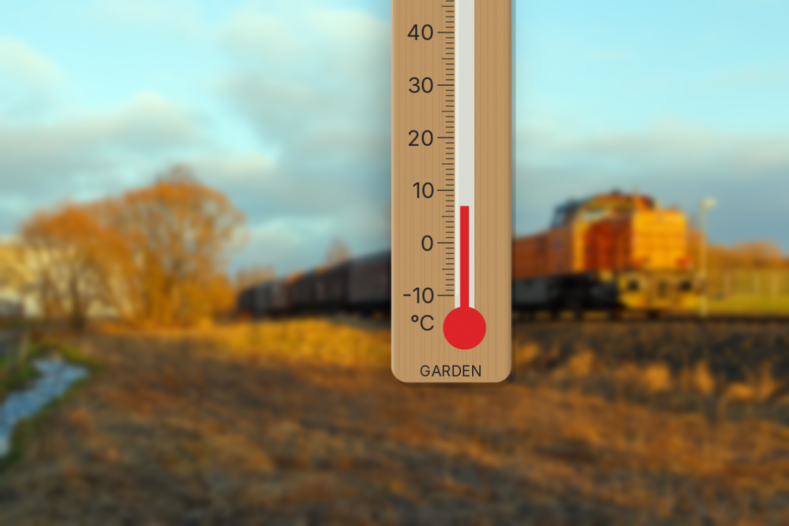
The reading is 7 °C
